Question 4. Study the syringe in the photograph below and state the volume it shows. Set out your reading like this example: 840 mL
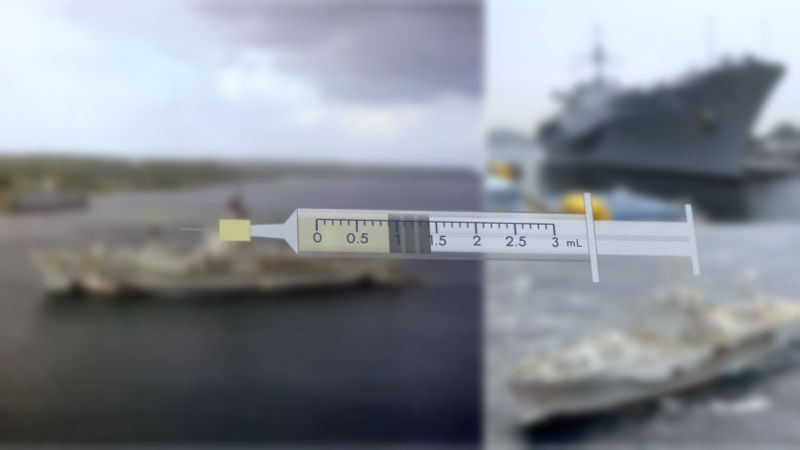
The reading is 0.9 mL
